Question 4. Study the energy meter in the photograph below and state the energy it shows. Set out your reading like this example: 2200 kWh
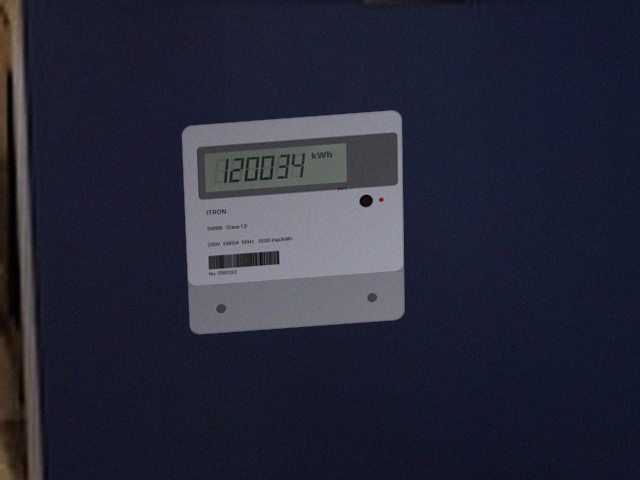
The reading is 120034 kWh
